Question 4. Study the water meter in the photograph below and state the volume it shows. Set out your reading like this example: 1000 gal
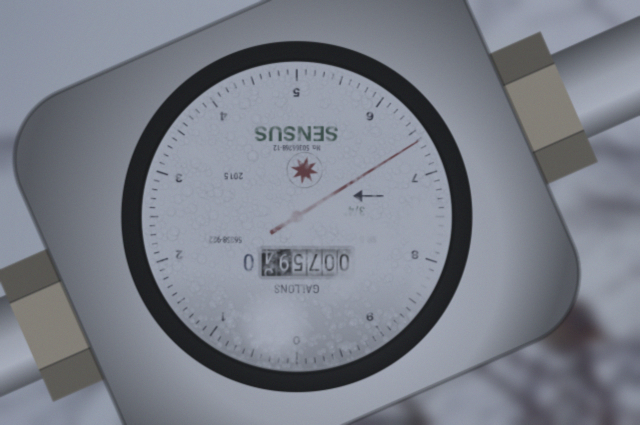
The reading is 75936.6 gal
